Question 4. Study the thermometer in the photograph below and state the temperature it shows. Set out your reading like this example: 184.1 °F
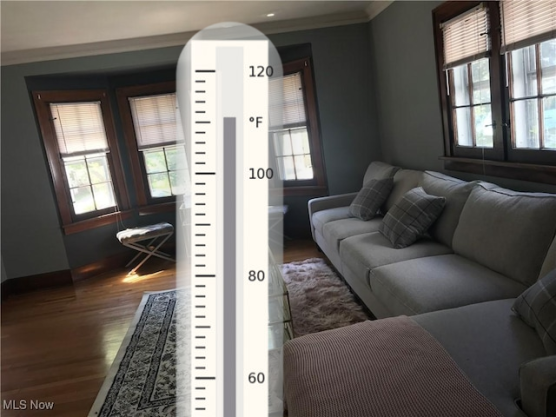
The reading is 111 °F
